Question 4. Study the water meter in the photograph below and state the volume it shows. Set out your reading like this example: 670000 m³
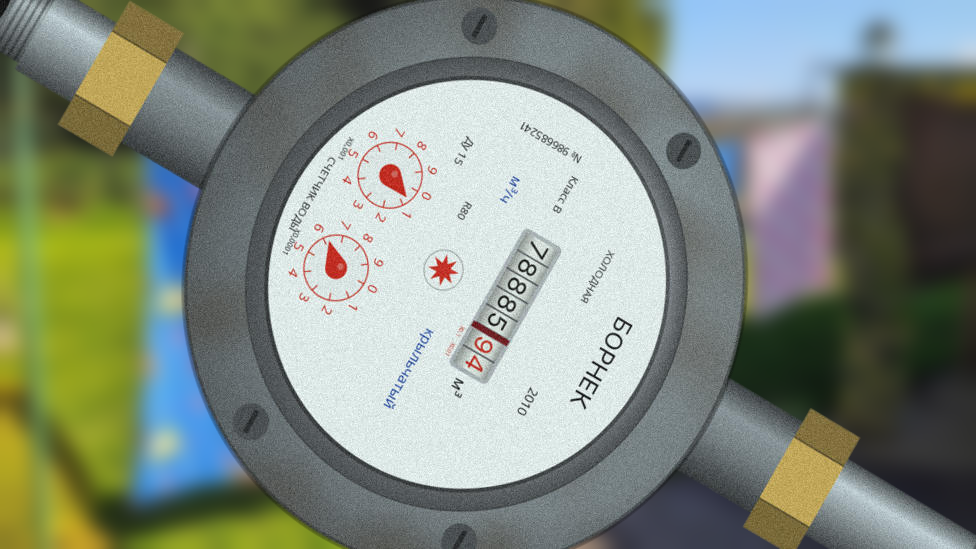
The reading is 78885.9406 m³
